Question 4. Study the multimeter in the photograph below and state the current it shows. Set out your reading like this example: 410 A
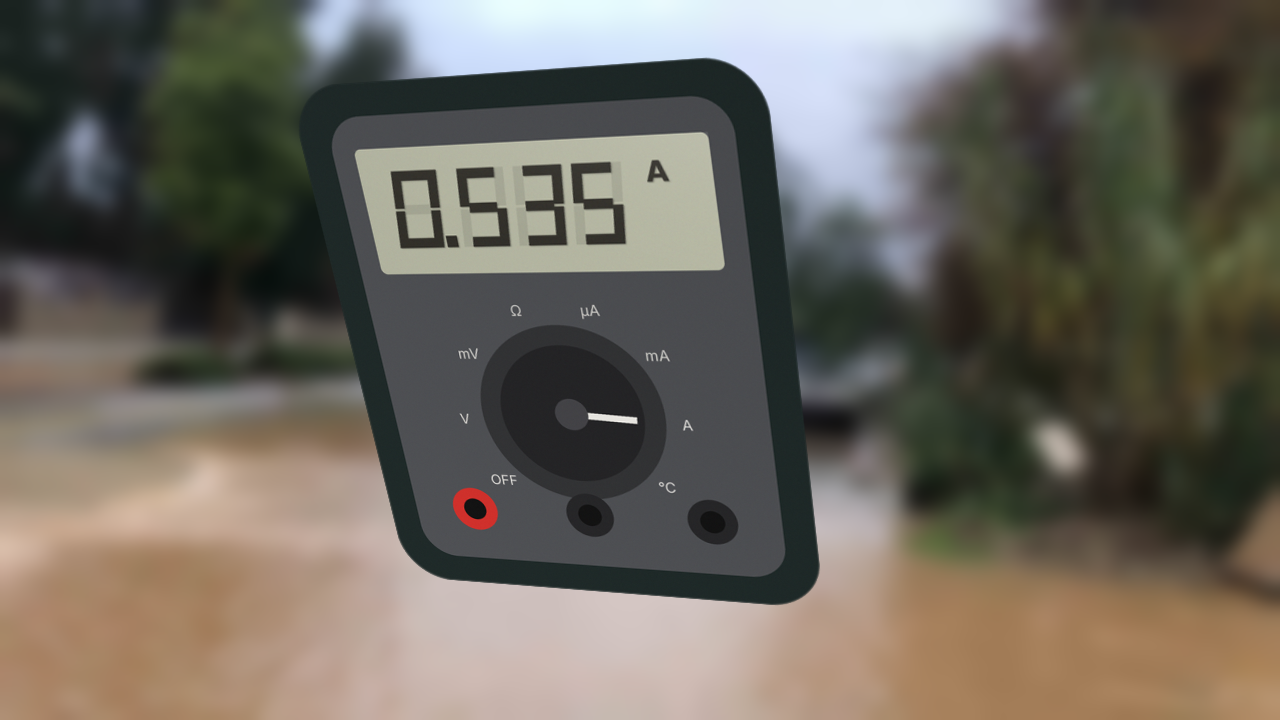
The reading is 0.535 A
